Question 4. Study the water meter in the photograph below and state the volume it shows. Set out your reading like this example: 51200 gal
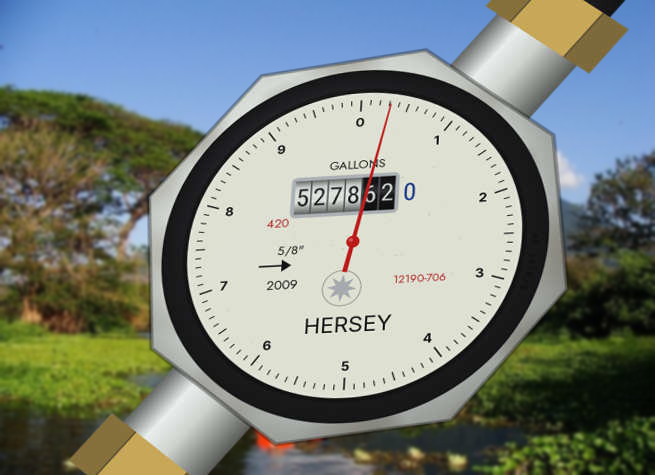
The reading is 5278620.3 gal
